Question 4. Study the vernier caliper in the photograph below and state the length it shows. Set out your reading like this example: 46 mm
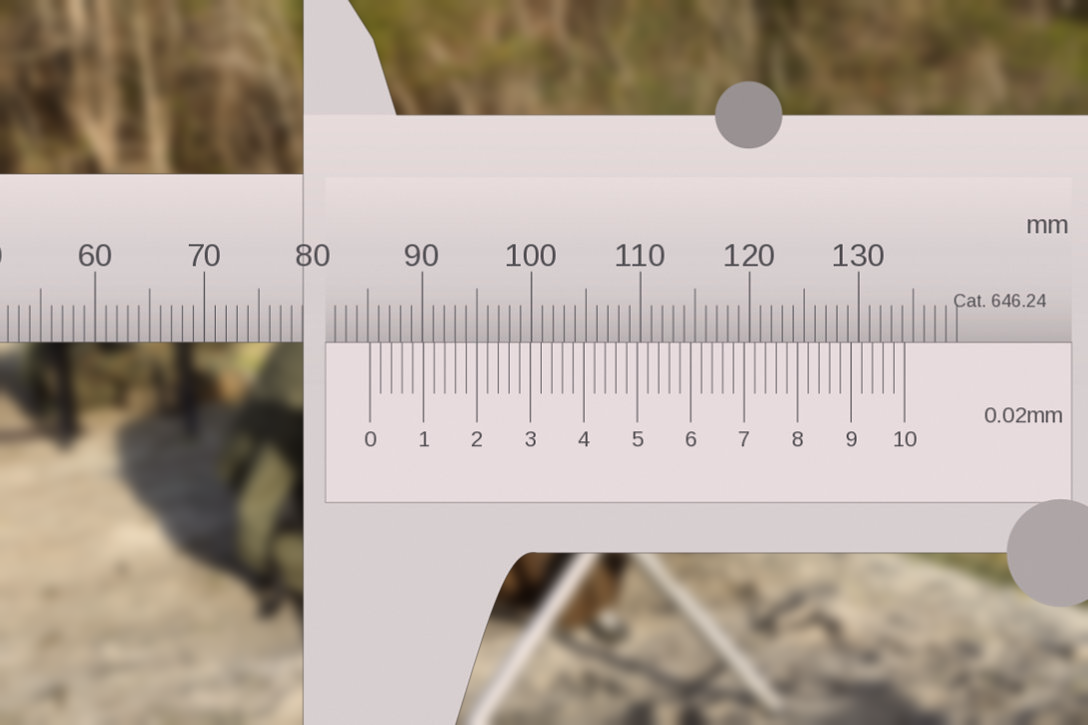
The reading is 85.2 mm
